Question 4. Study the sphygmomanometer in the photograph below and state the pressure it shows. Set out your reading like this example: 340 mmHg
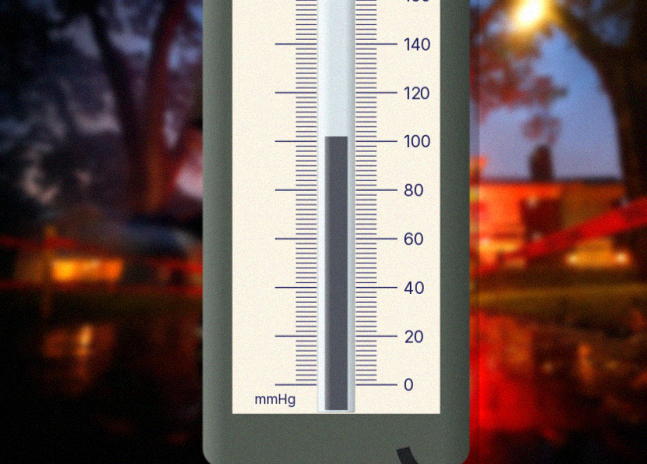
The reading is 102 mmHg
